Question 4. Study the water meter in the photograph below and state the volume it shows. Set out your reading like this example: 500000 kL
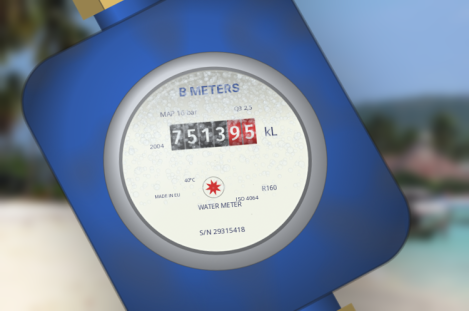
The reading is 7513.95 kL
